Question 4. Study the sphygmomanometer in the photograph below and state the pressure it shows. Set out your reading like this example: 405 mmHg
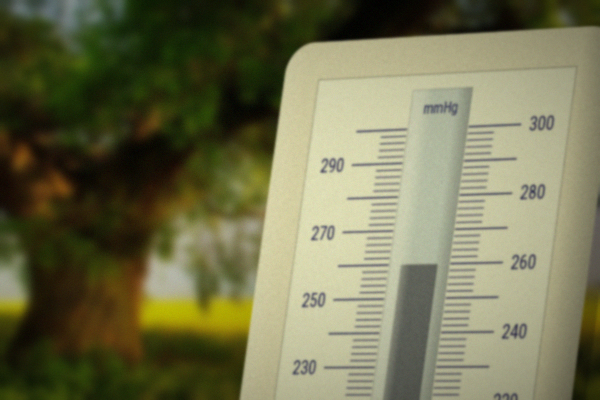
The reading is 260 mmHg
